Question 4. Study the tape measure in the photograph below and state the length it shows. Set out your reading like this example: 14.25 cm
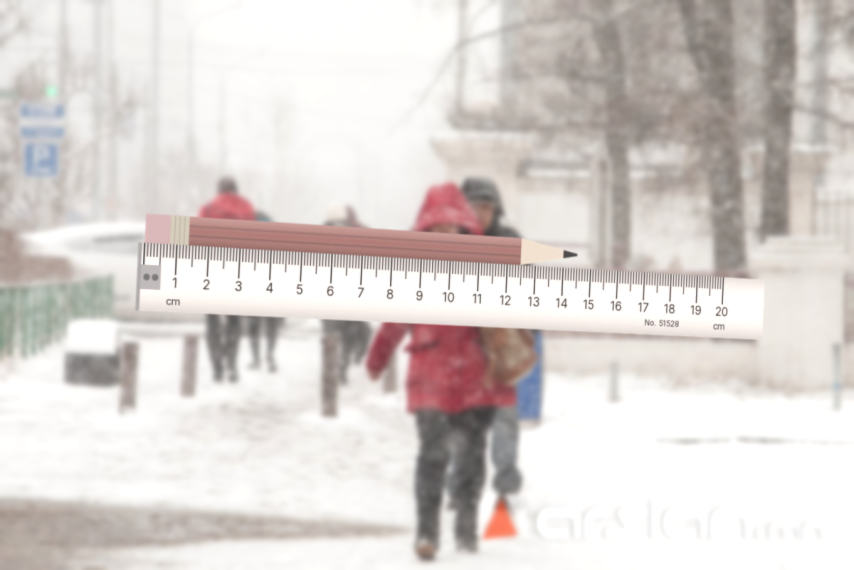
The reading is 14.5 cm
